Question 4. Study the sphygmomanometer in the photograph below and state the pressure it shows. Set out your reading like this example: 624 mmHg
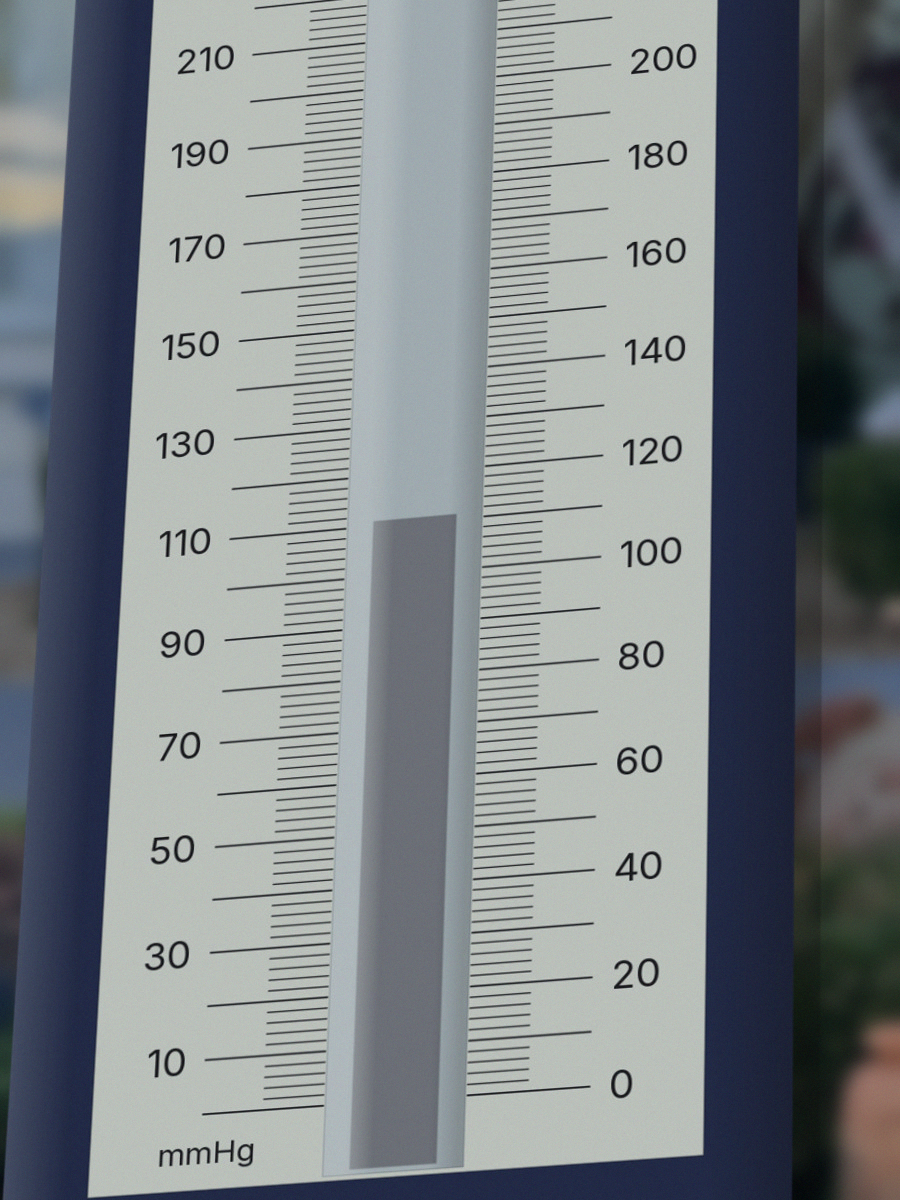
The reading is 111 mmHg
